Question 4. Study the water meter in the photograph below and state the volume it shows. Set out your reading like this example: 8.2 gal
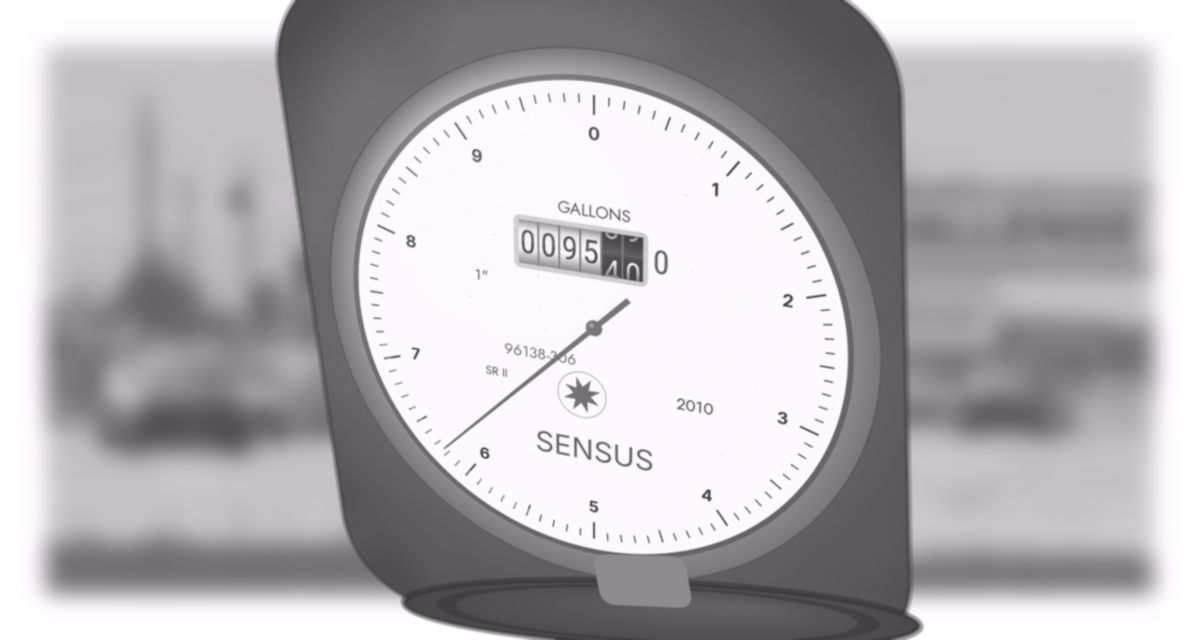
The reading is 95396.2 gal
